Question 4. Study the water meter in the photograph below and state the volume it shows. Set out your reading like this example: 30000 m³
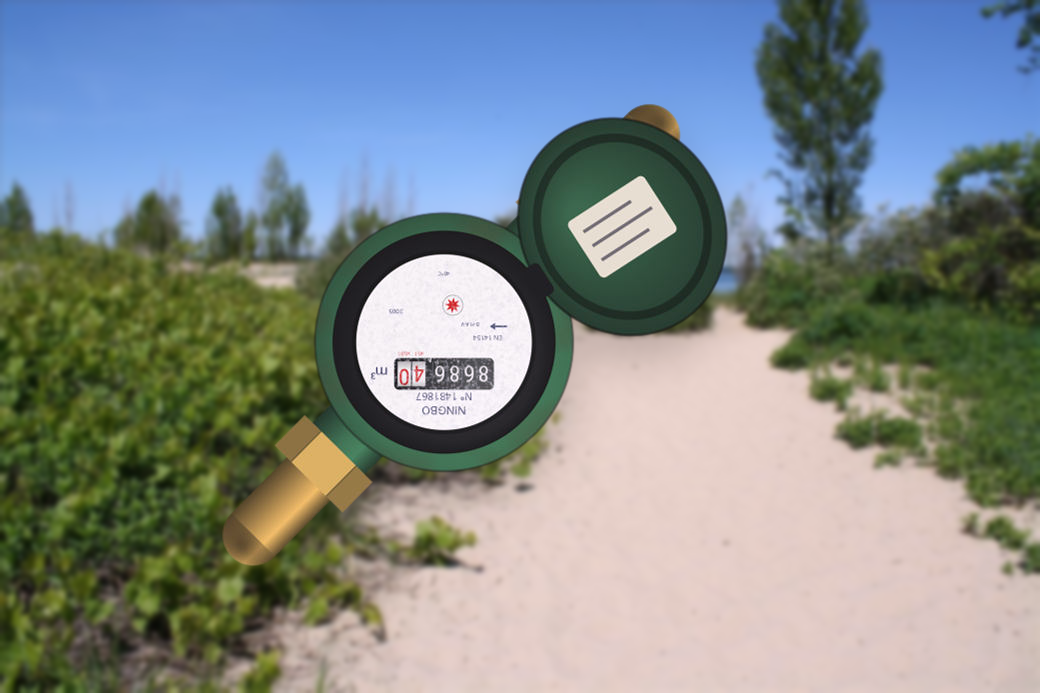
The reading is 8686.40 m³
